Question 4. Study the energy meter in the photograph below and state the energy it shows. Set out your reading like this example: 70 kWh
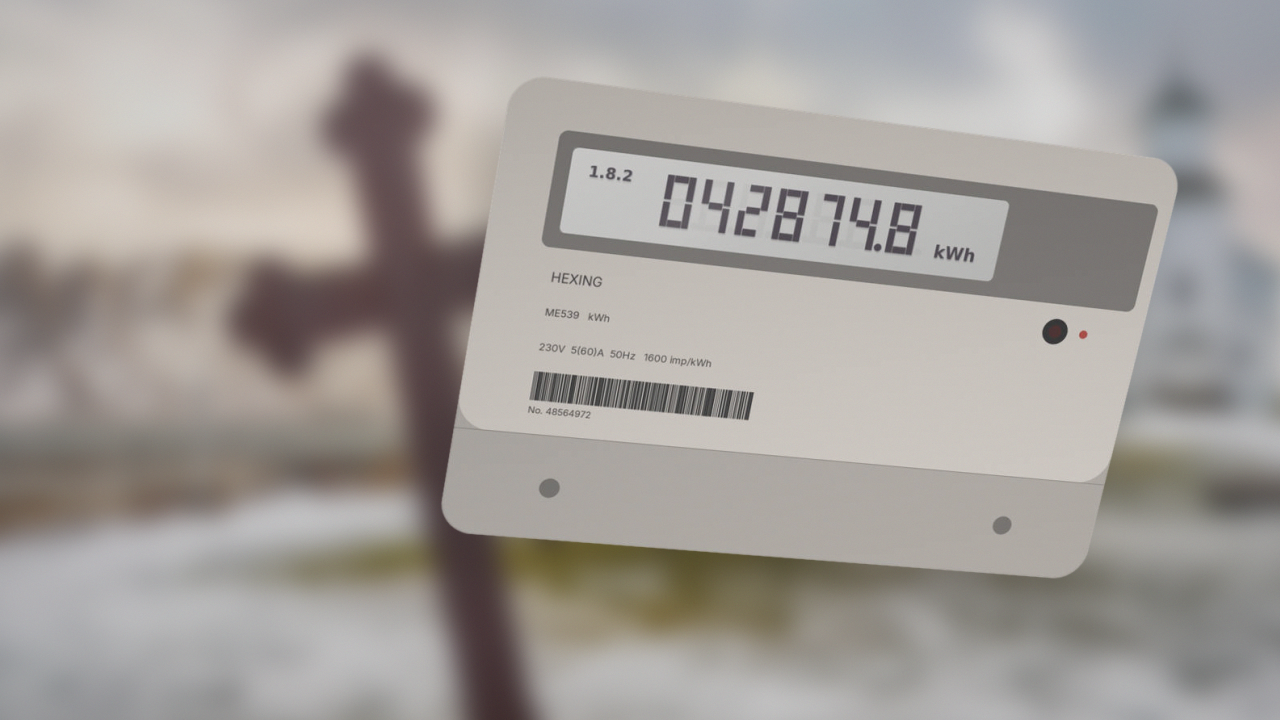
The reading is 42874.8 kWh
